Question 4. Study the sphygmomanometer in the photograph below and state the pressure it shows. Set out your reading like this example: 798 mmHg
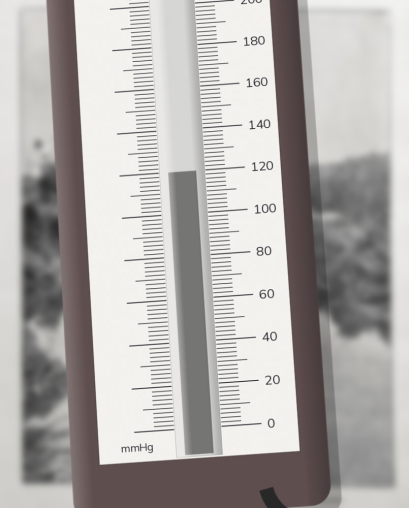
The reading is 120 mmHg
